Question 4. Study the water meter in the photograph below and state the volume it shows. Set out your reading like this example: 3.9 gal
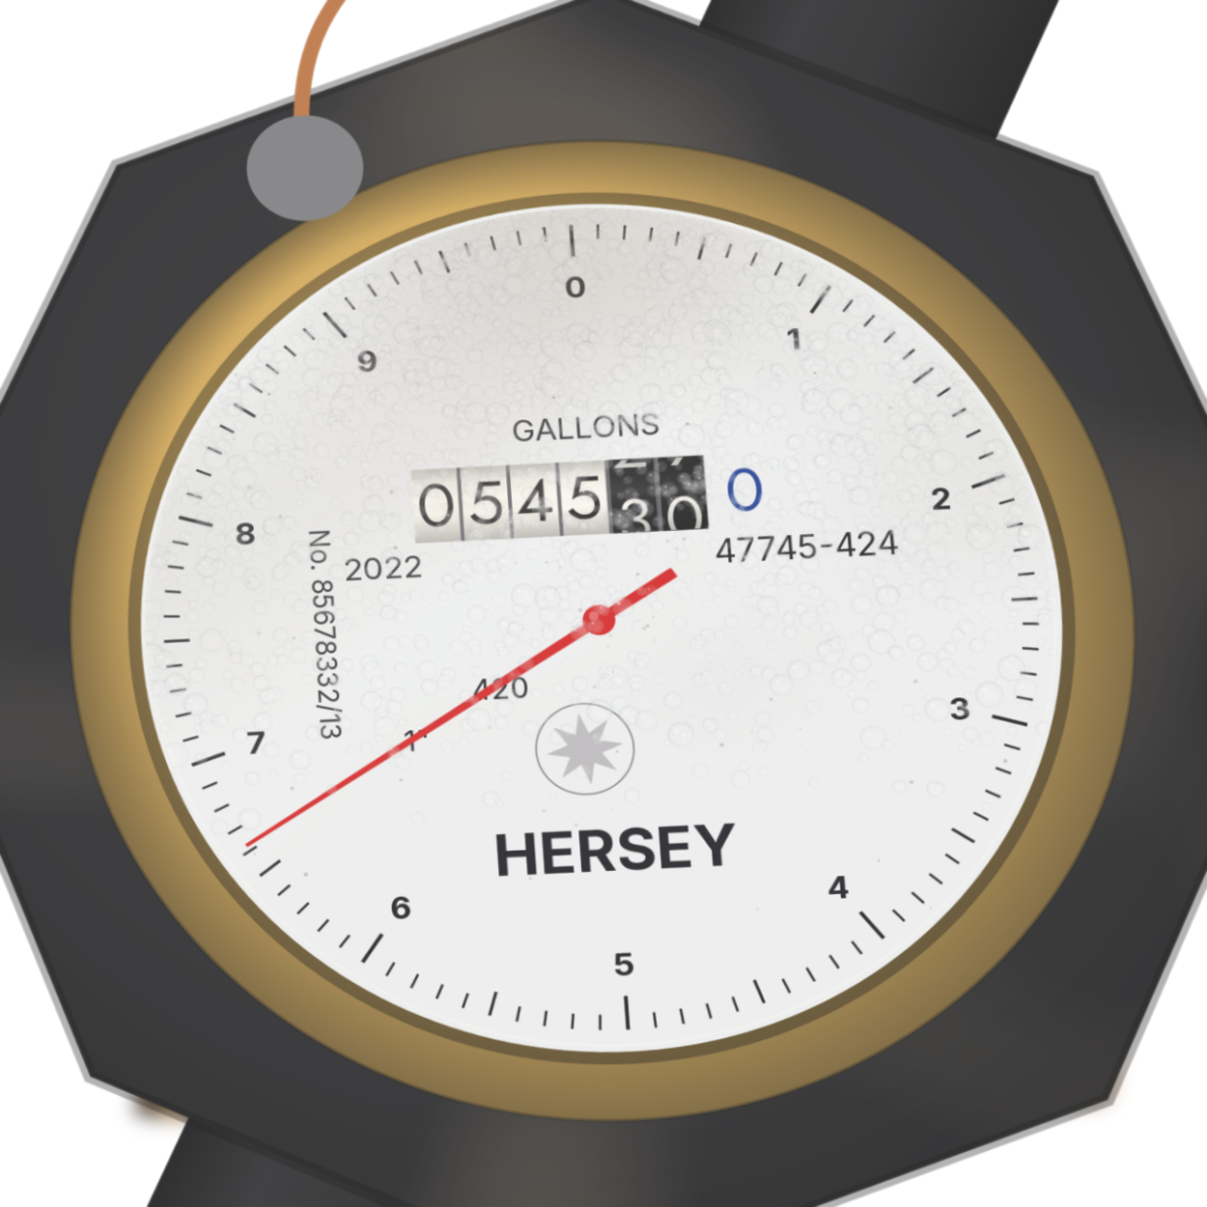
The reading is 545296.6 gal
